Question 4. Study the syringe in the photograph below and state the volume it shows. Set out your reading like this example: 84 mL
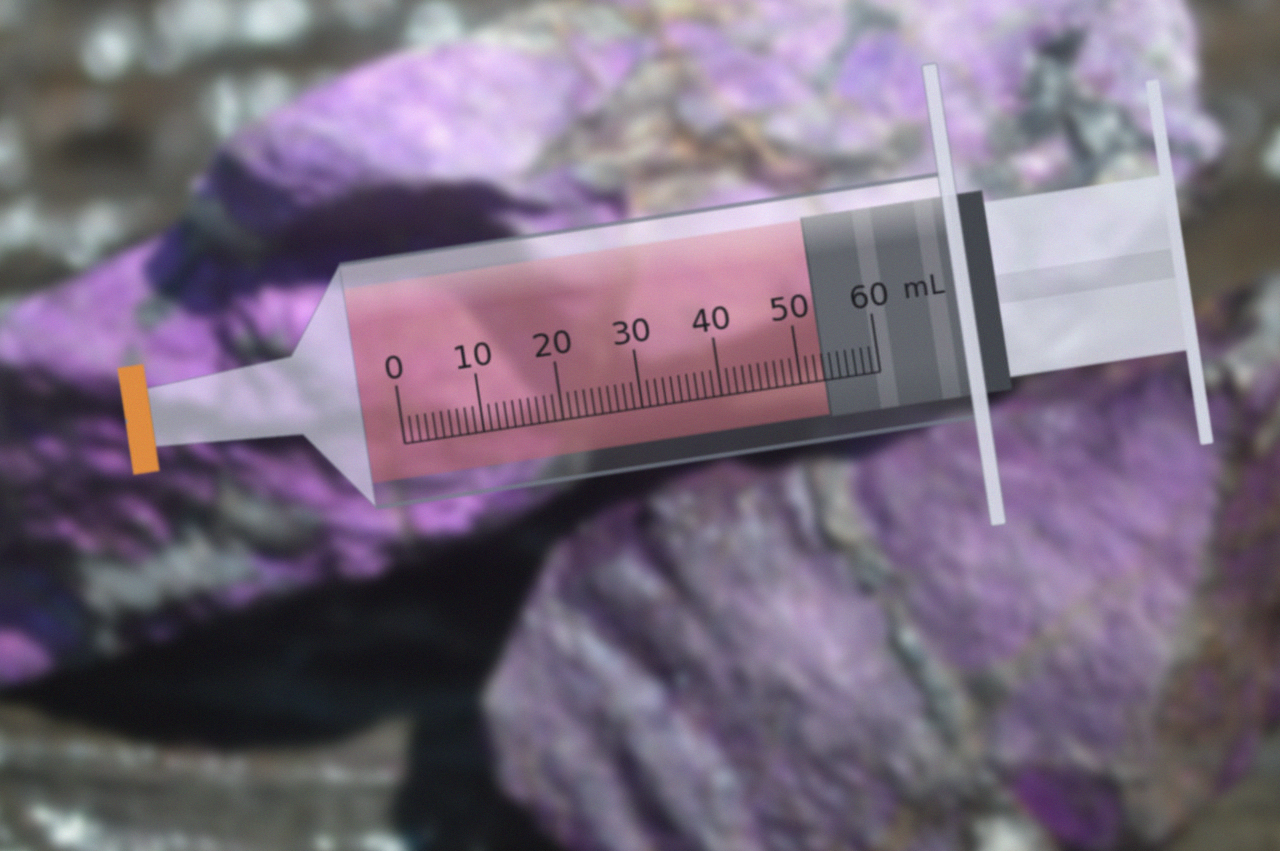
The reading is 53 mL
